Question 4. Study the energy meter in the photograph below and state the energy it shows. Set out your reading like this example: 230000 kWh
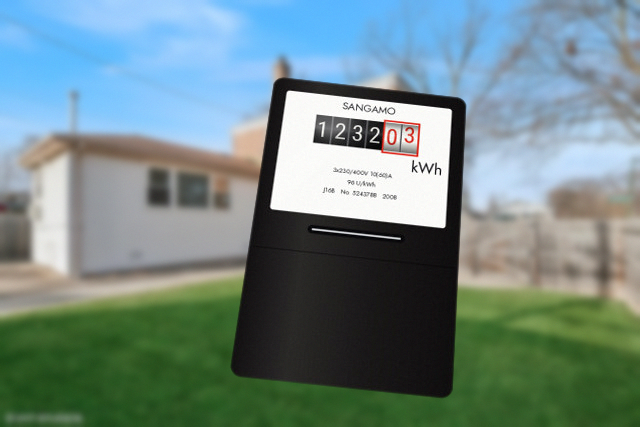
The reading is 1232.03 kWh
